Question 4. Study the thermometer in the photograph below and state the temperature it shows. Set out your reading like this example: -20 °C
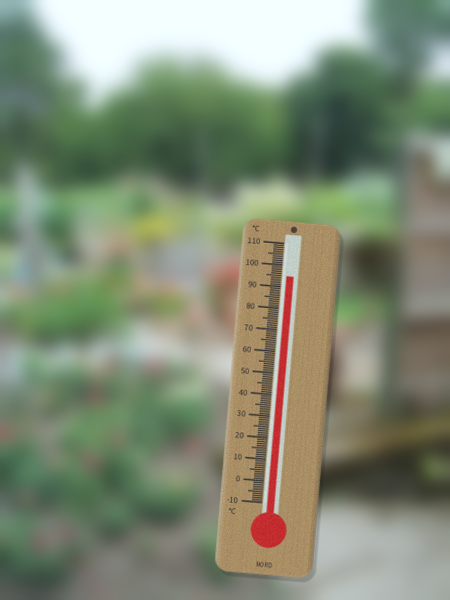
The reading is 95 °C
